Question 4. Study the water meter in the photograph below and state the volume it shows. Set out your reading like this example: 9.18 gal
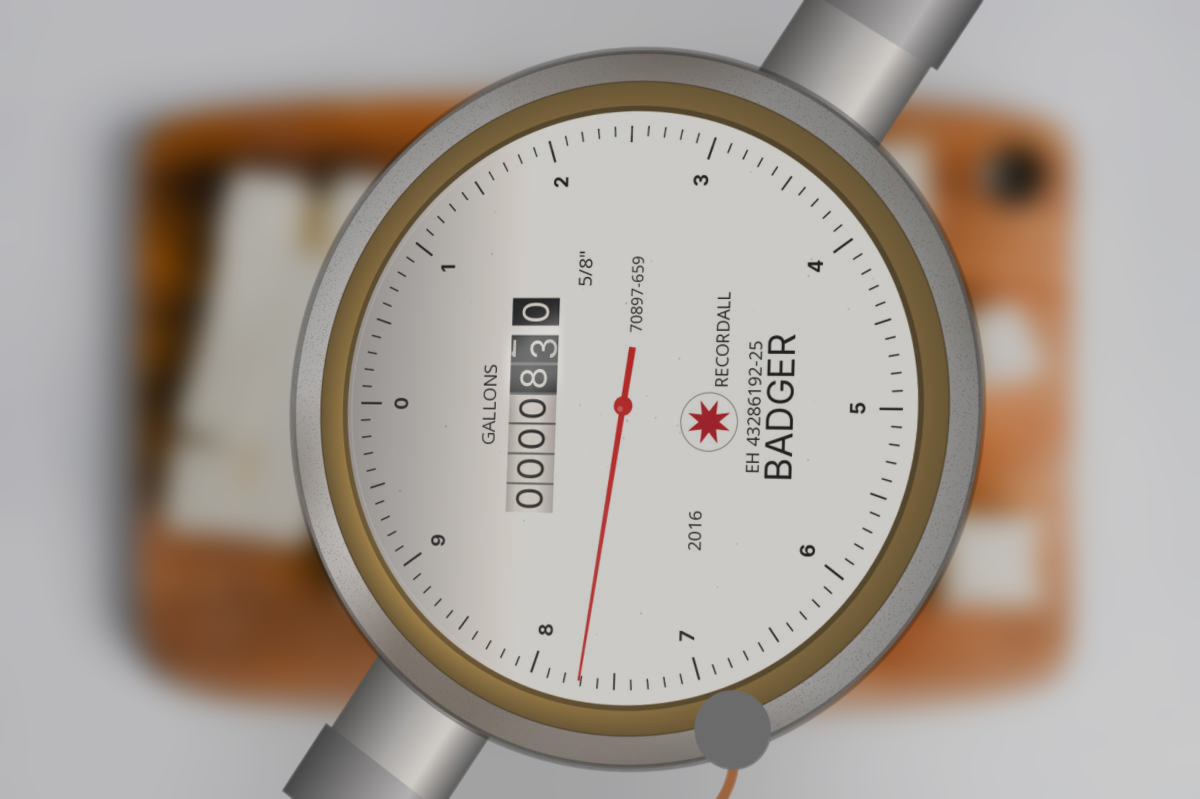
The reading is 827.7 gal
